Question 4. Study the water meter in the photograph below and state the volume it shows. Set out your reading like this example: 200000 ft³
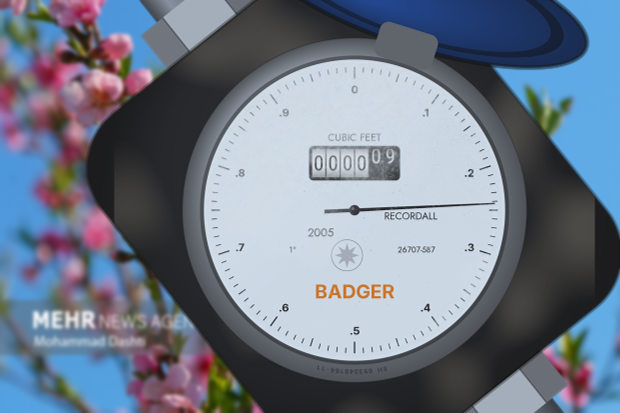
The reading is 9.24 ft³
